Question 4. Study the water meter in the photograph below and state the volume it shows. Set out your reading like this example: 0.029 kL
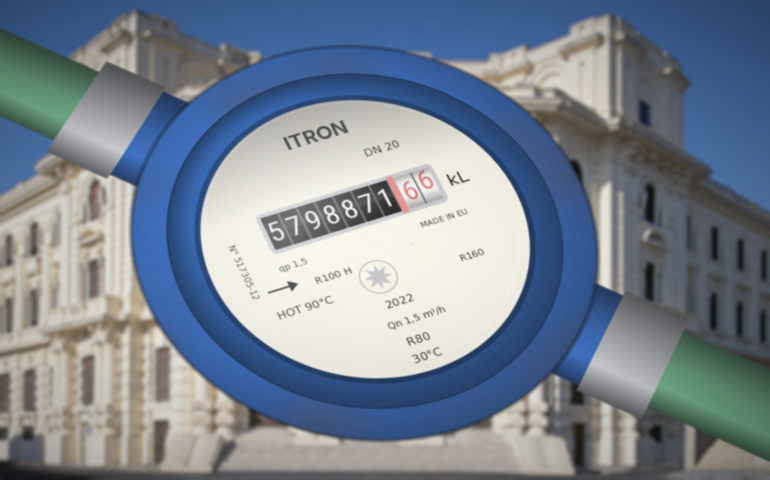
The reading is 5798871.66 kL
